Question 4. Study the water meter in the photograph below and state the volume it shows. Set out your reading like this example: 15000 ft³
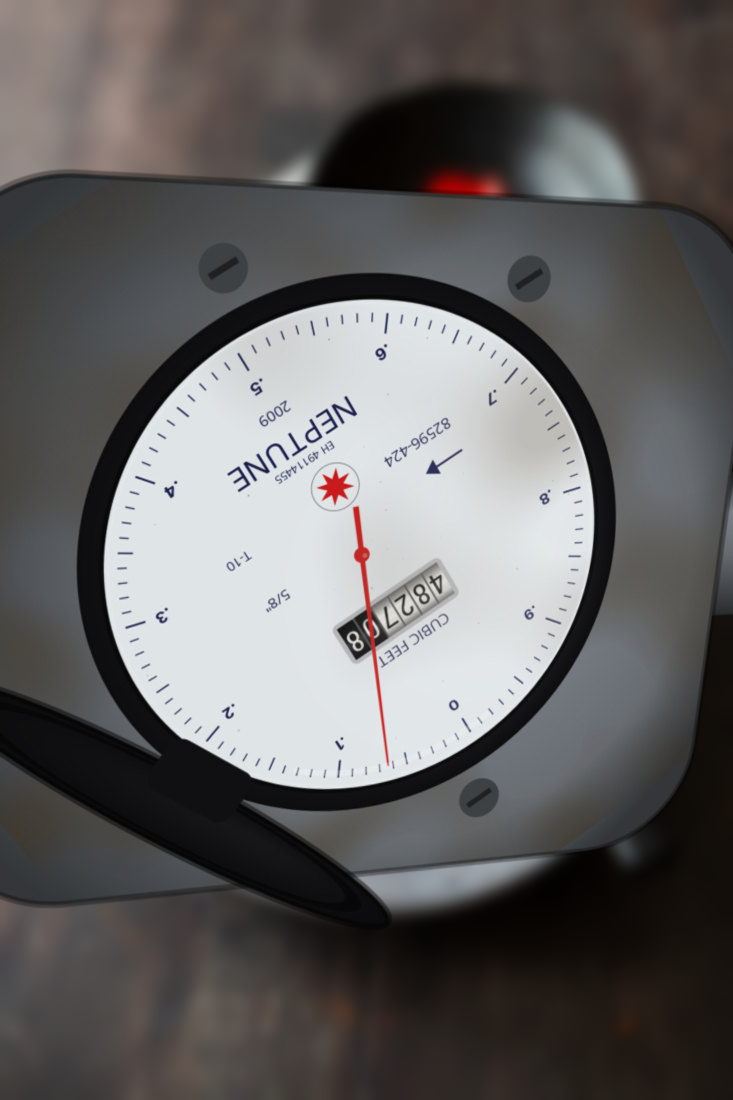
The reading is 482708.06 ft³
